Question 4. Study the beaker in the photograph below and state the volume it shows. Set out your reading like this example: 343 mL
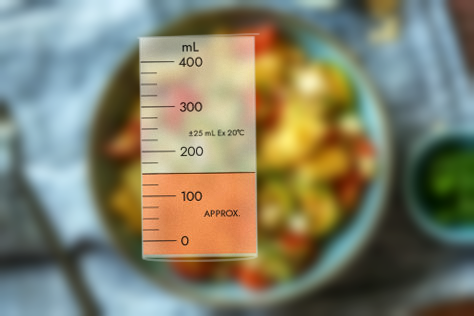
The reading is 150 mL
